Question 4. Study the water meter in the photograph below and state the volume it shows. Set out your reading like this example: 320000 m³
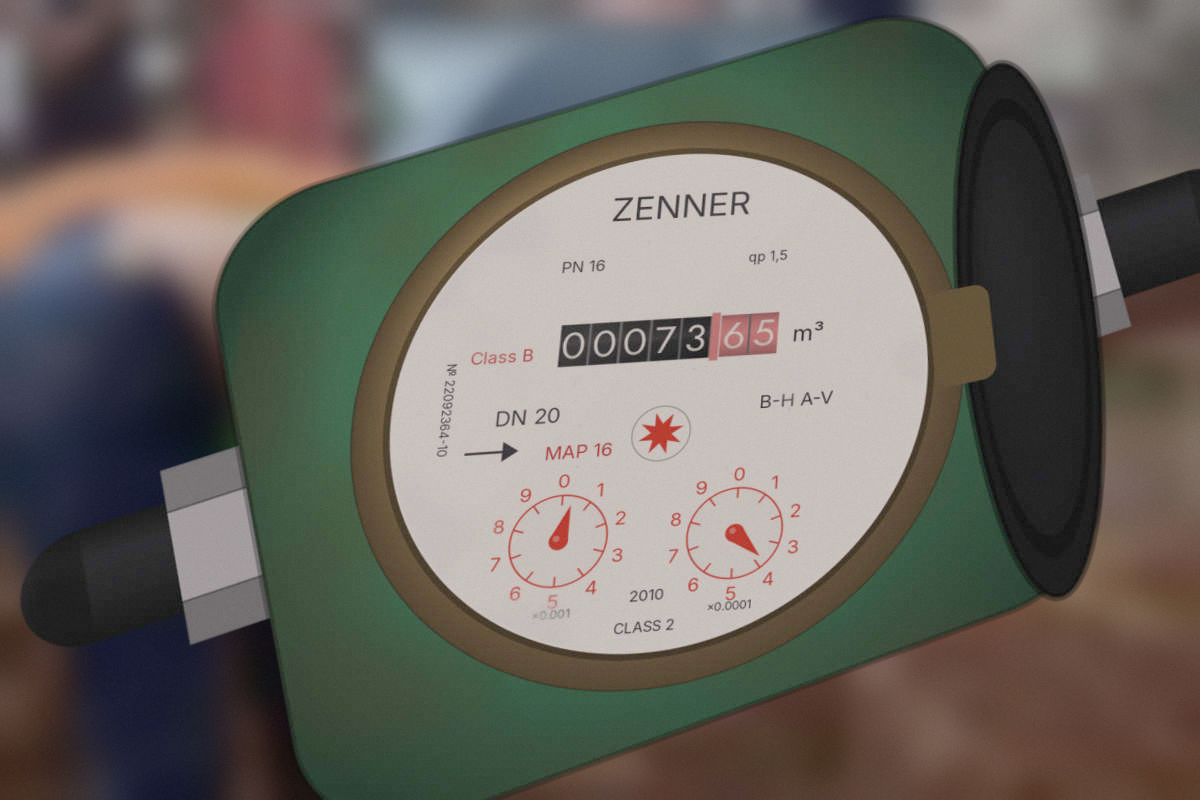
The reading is 73.6503 m³
